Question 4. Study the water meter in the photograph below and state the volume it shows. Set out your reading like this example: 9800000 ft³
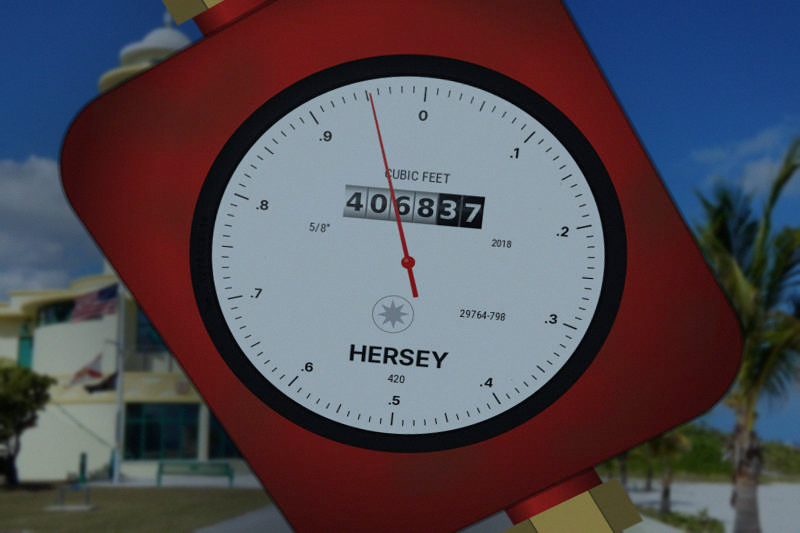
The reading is 406836.95 ft³
